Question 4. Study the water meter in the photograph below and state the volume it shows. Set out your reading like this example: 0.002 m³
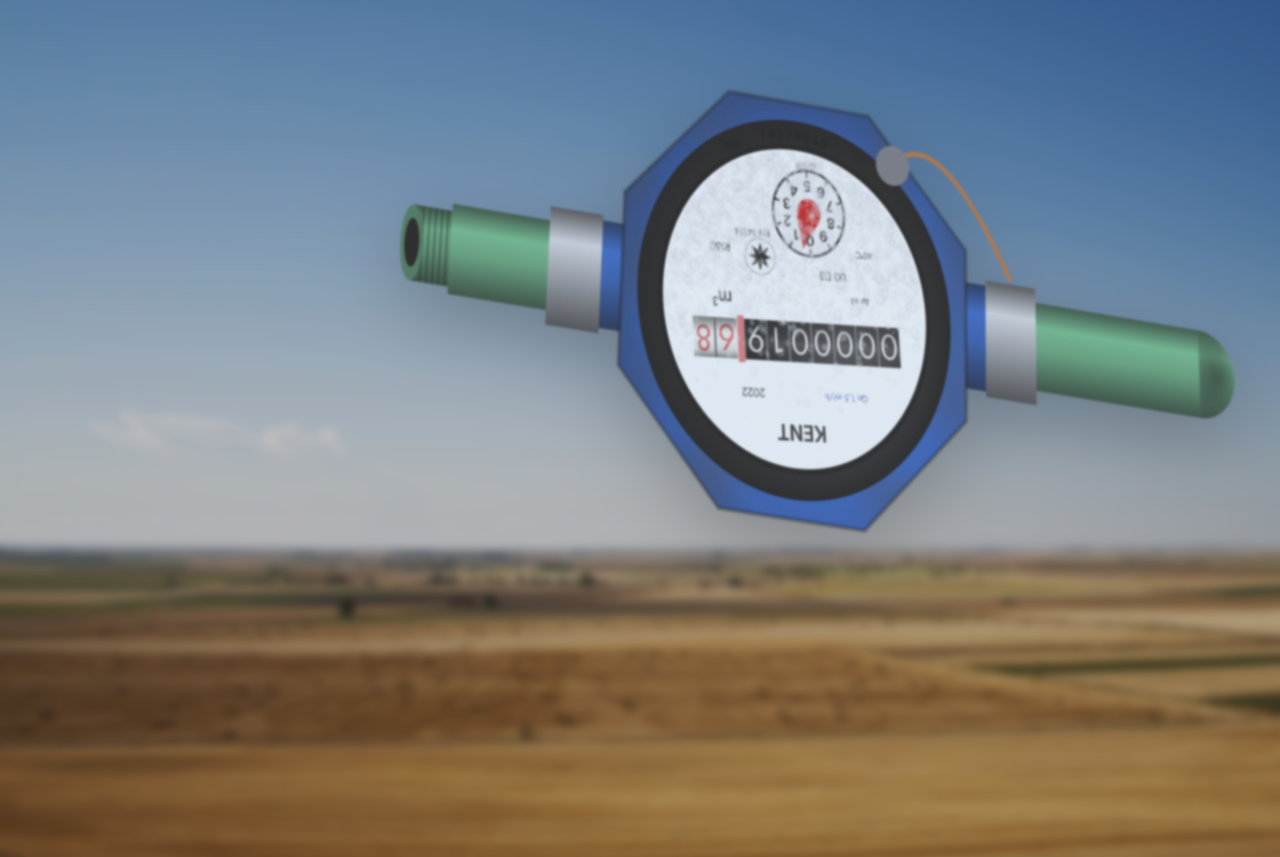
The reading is 19.680 m³
